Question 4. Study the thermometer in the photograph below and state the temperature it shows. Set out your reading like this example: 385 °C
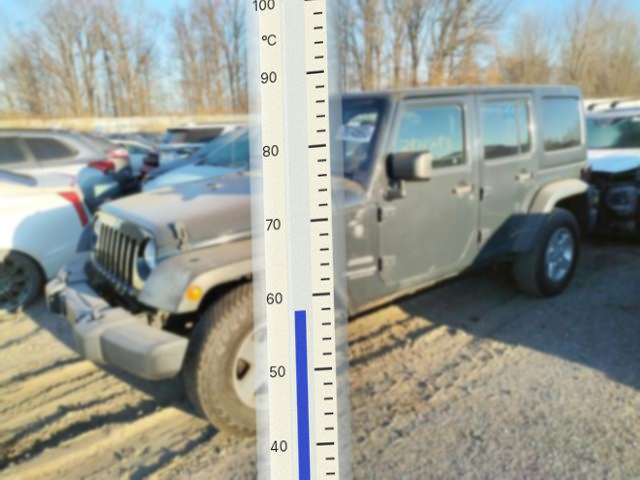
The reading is 58 °C
